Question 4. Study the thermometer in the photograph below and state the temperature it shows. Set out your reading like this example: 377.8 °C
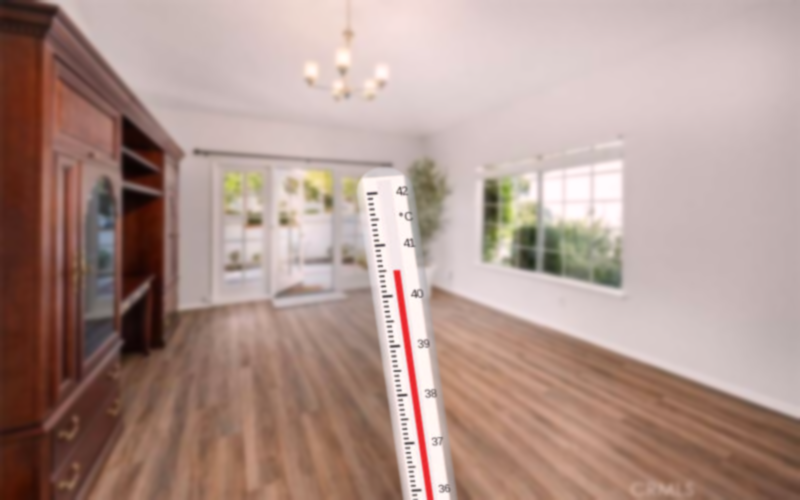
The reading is 40.5 °C
